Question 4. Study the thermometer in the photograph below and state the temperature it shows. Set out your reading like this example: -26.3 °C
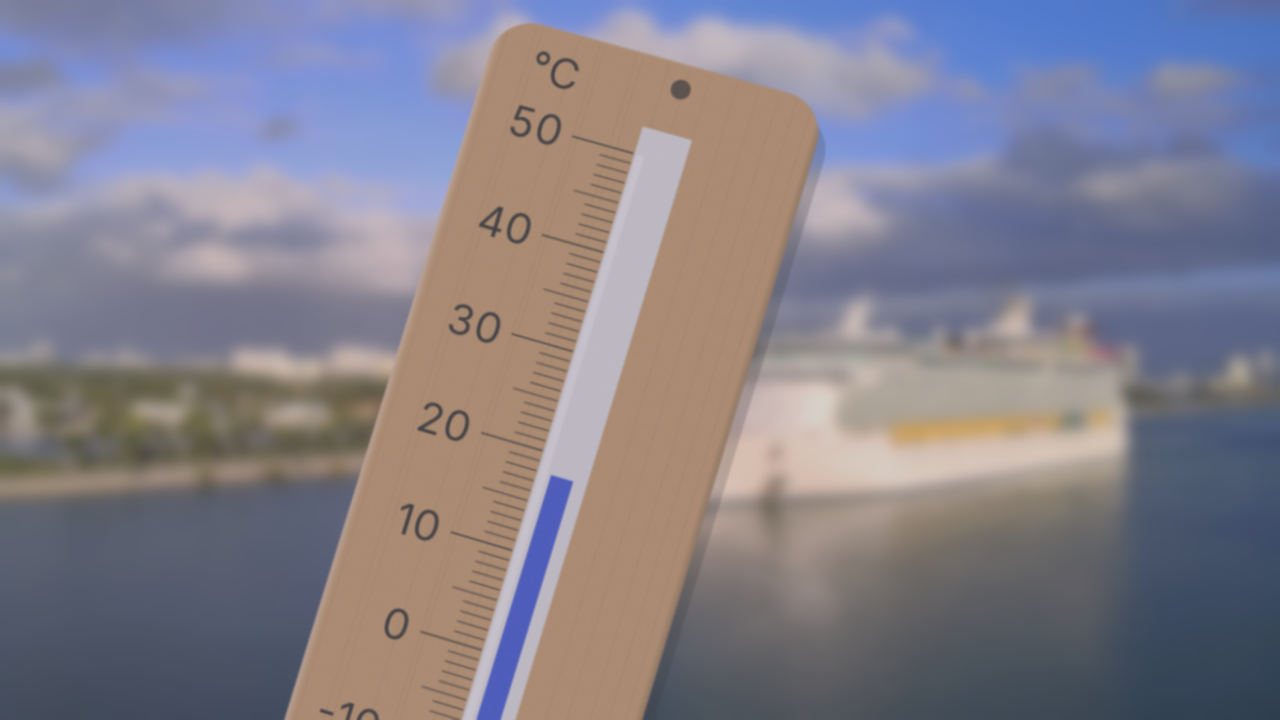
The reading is 18 °C
